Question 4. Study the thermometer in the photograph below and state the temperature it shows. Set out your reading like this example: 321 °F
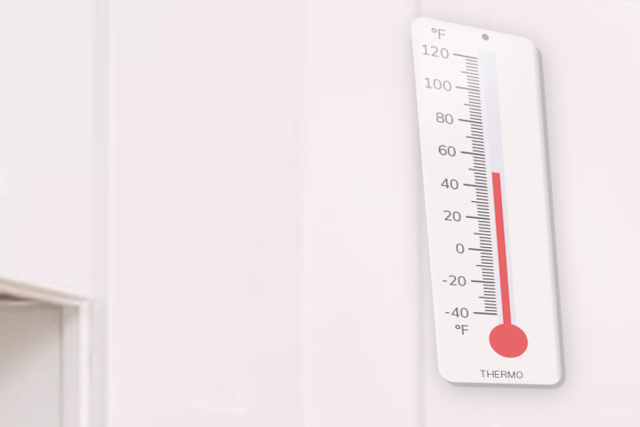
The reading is 50 °F
